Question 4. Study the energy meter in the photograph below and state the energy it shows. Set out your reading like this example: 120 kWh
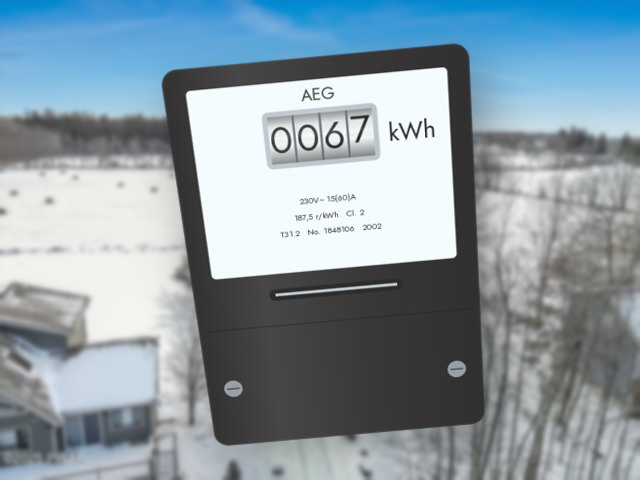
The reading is 67 kWh
